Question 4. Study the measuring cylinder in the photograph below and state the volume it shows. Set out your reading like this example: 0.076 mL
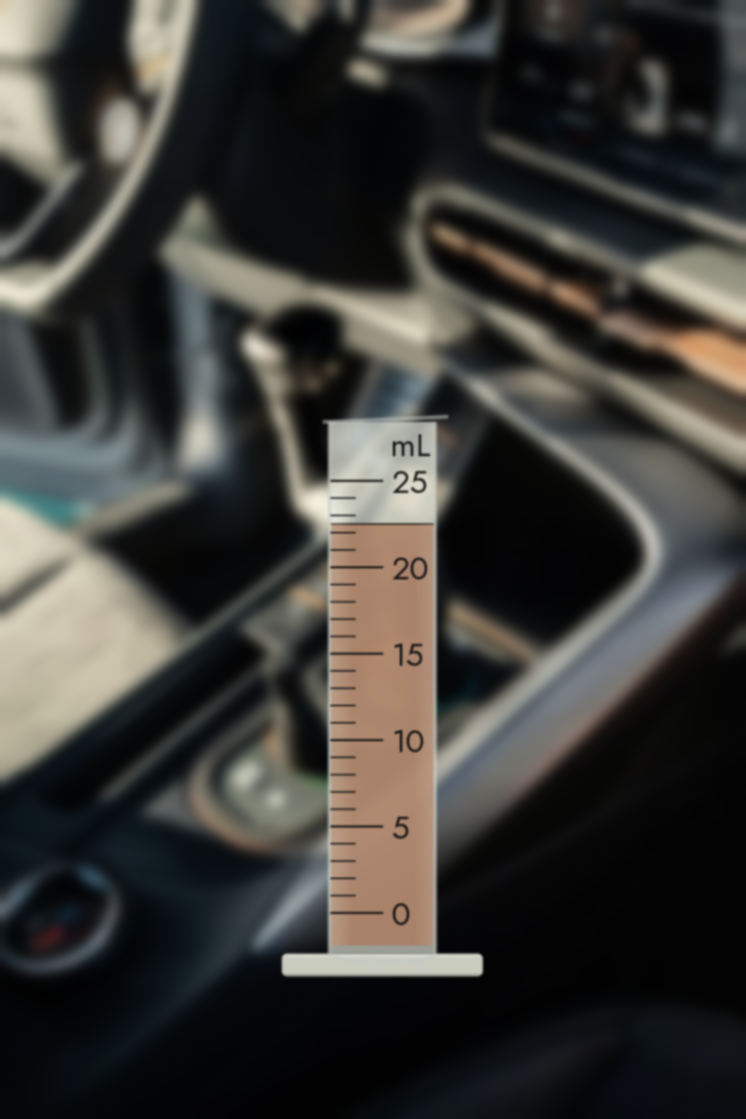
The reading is 22.5 mL
